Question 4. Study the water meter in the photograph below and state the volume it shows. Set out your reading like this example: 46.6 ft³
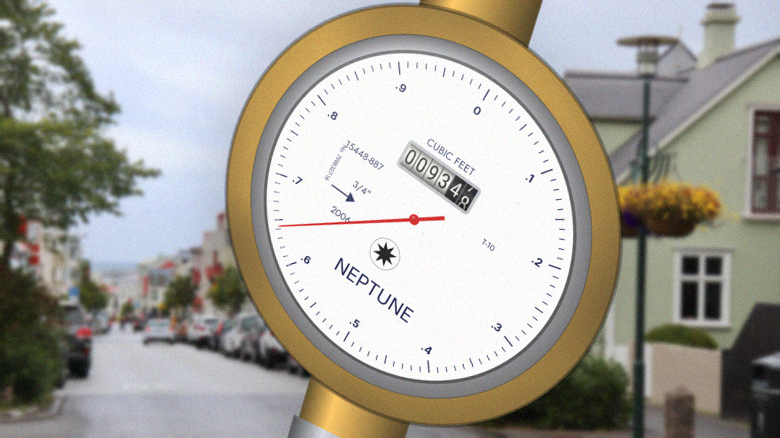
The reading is 9347.64 ft³
